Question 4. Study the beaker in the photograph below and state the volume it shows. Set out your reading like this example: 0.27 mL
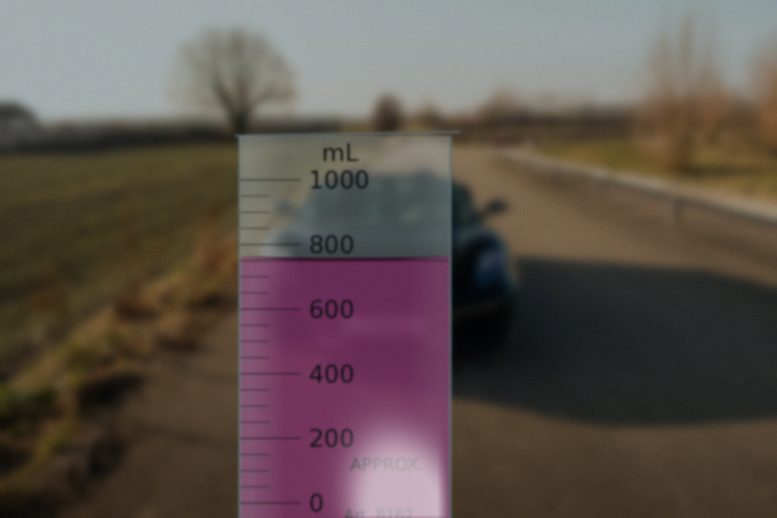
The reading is 750 mL
